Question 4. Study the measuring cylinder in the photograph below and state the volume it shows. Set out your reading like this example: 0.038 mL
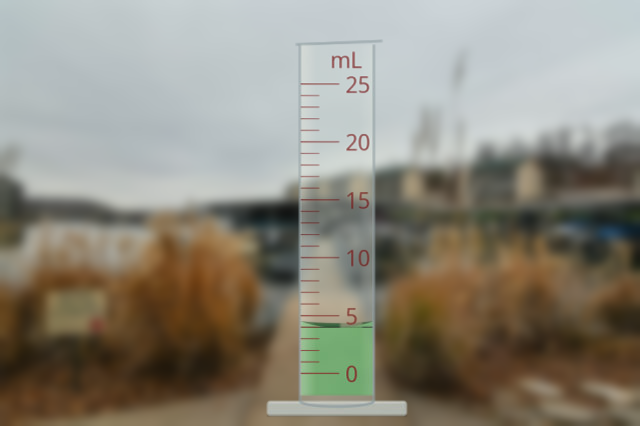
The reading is 4 mL
